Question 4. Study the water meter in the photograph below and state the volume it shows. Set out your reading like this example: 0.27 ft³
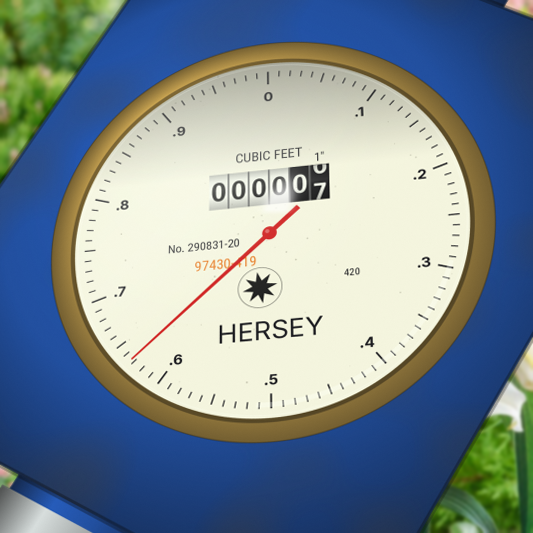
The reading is 6.63 ft³
